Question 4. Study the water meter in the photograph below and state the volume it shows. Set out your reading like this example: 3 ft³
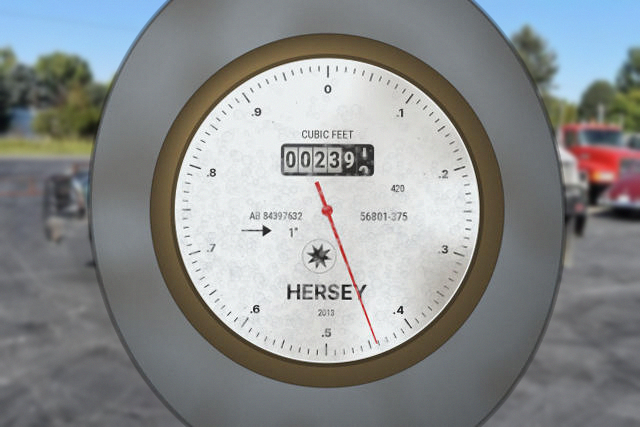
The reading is 2391.44 ft³
